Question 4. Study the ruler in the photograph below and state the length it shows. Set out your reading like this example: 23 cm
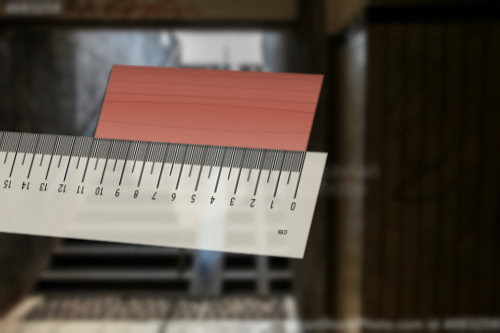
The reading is 11 cm
